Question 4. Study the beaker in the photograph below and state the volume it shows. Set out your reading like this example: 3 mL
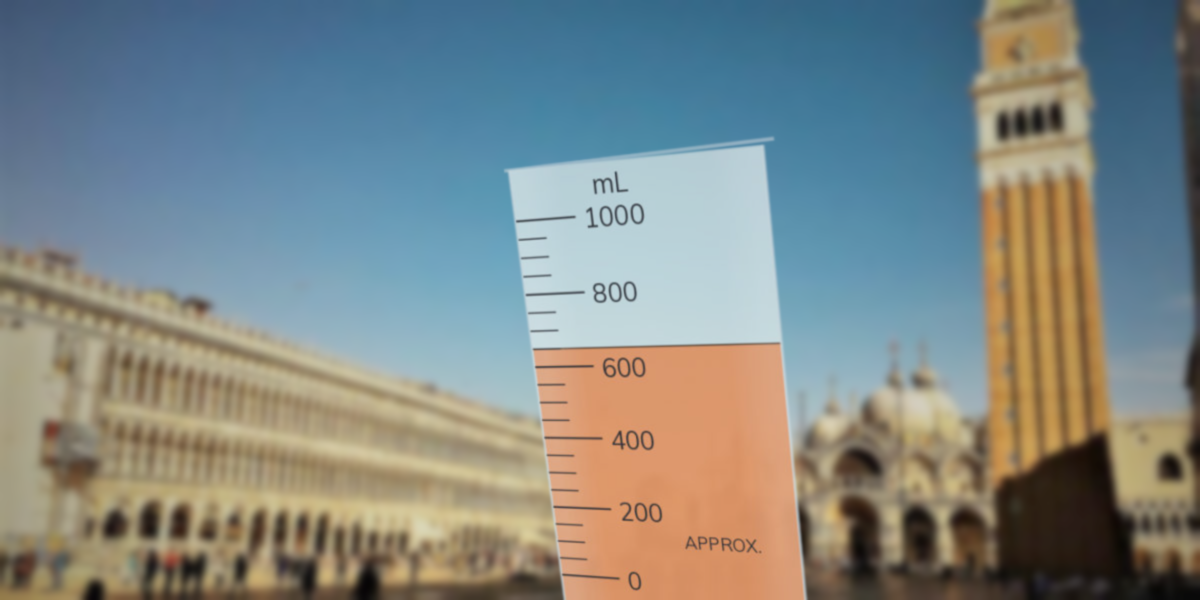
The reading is 650 mL
